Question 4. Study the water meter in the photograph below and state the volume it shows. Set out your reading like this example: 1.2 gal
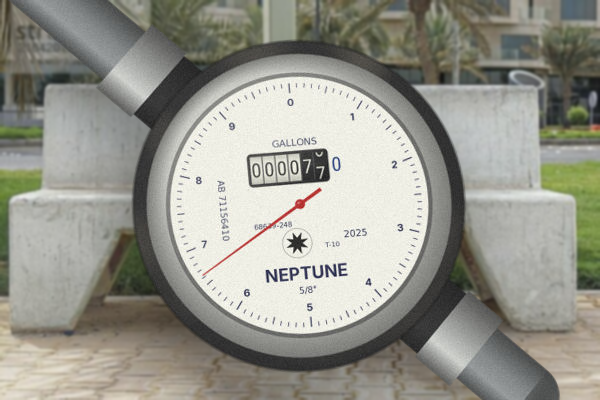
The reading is 766.6 gal
